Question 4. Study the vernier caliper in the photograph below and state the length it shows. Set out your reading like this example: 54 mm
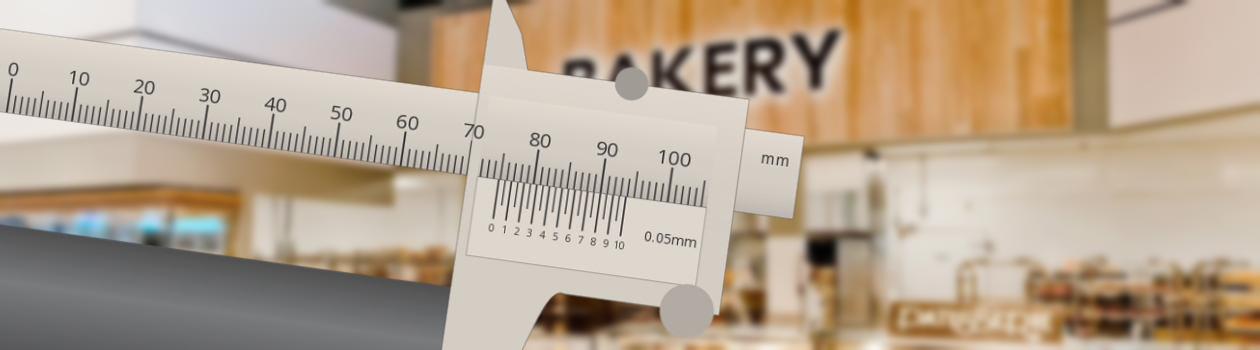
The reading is 74.8 mm
